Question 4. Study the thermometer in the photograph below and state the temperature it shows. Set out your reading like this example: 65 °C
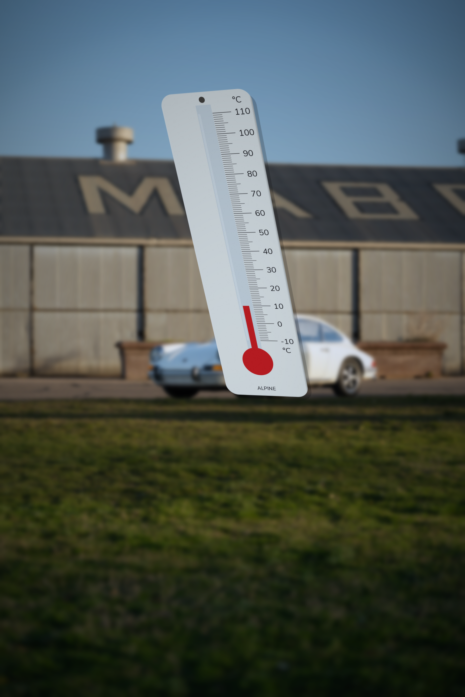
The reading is 10 °C
